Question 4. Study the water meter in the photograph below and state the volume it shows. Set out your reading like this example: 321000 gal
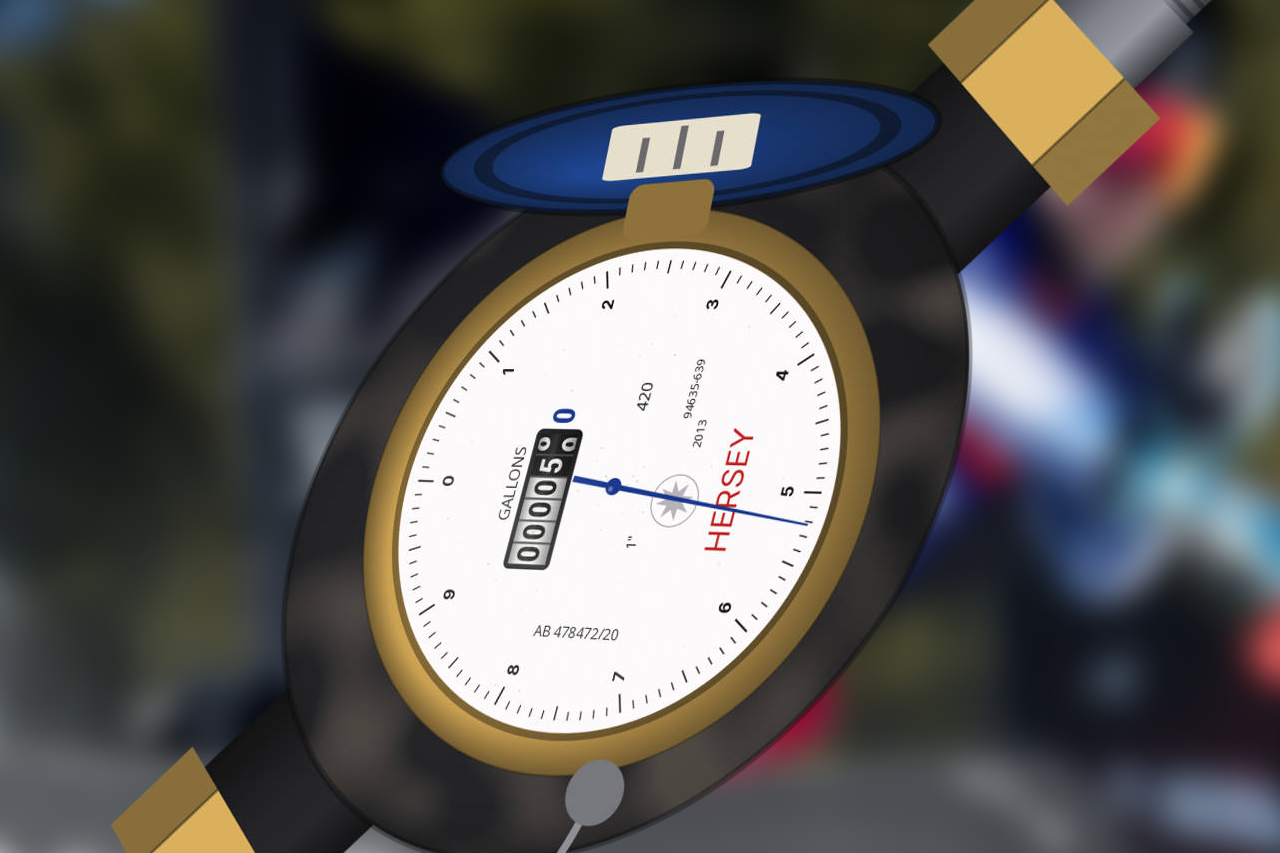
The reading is 585.2 gal
